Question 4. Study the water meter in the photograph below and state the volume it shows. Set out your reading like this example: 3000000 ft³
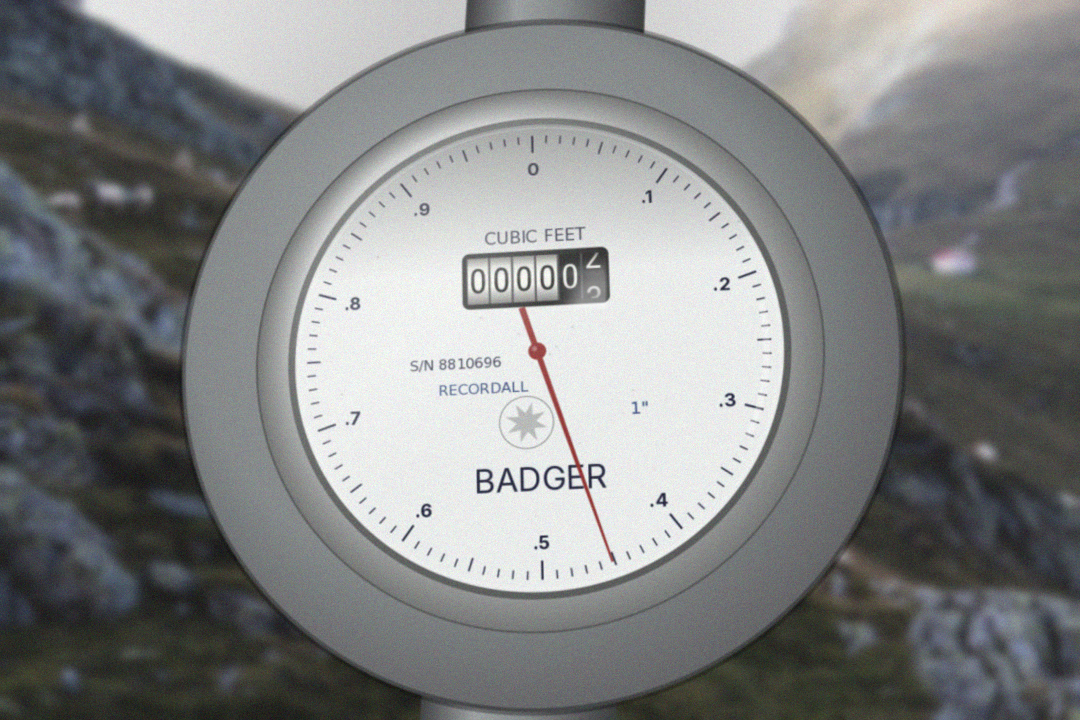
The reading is 2.45 ft³
